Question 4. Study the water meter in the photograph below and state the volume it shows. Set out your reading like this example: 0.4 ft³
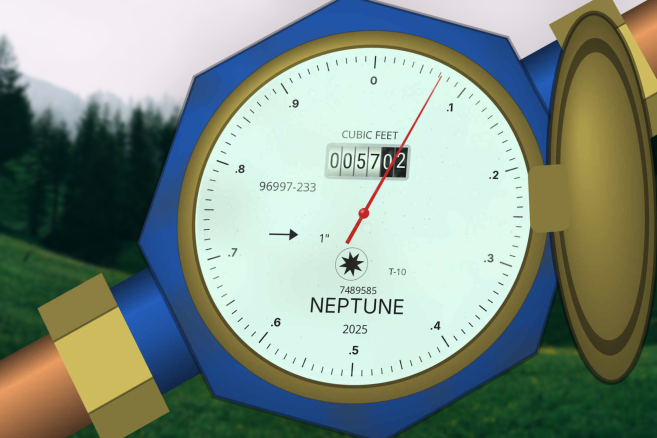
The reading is 5702.07 ft³
